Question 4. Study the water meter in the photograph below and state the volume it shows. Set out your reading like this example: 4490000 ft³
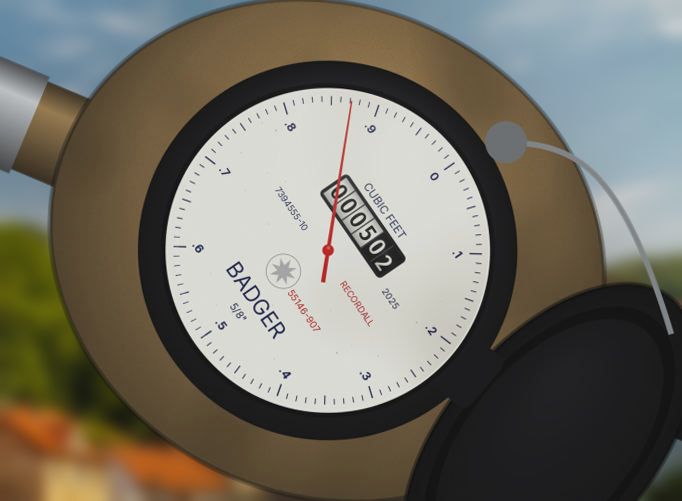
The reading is 501.87 ft³
